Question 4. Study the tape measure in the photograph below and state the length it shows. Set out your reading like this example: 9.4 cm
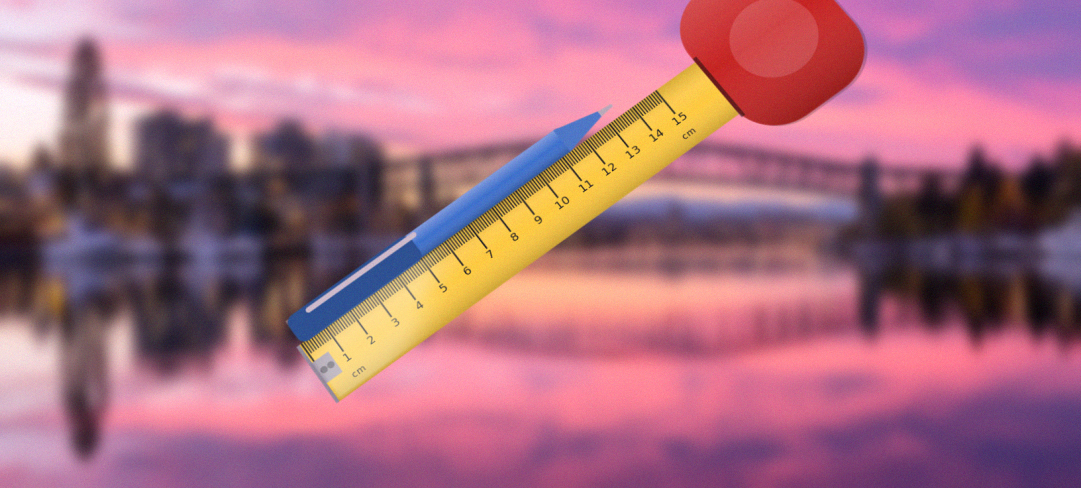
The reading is 13.5 cm
